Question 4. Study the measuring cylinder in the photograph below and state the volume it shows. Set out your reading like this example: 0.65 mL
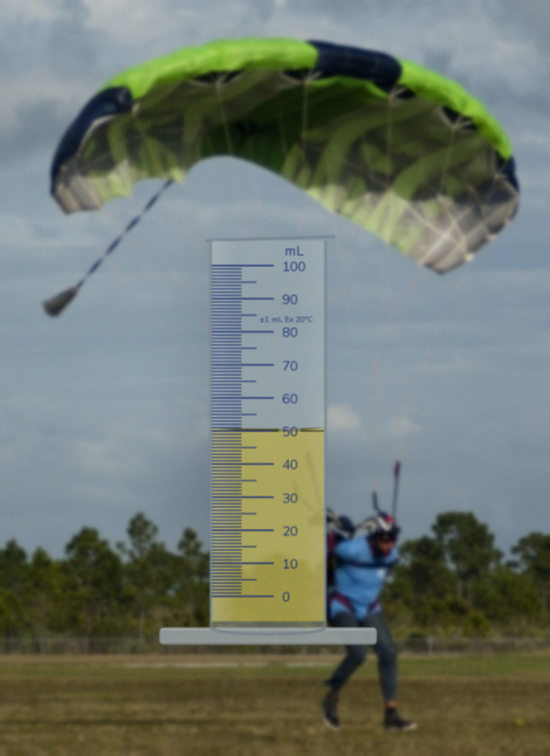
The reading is 50 mL
